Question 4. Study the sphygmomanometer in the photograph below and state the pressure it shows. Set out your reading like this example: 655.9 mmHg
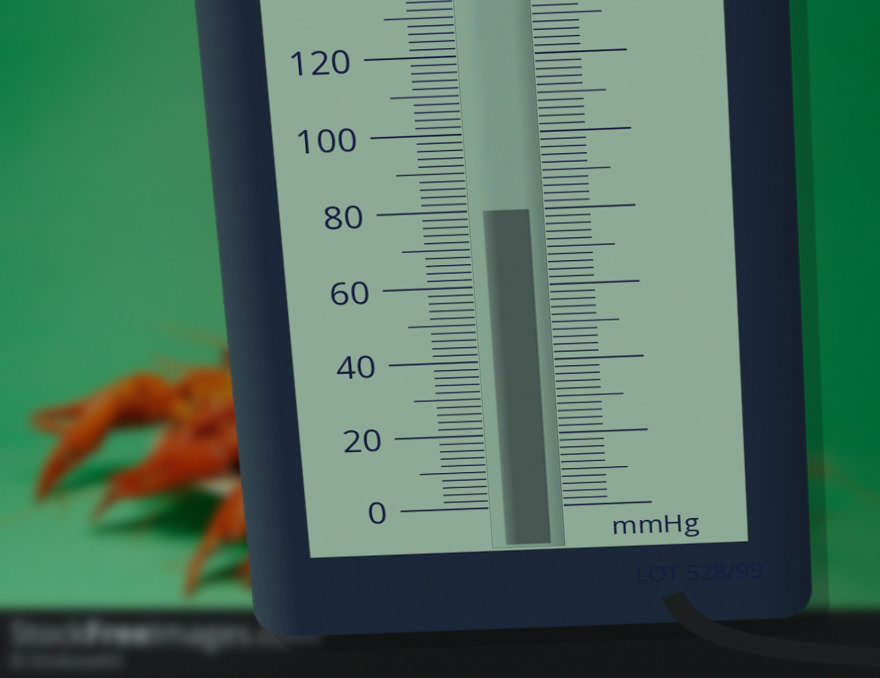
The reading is 80 mmHg
